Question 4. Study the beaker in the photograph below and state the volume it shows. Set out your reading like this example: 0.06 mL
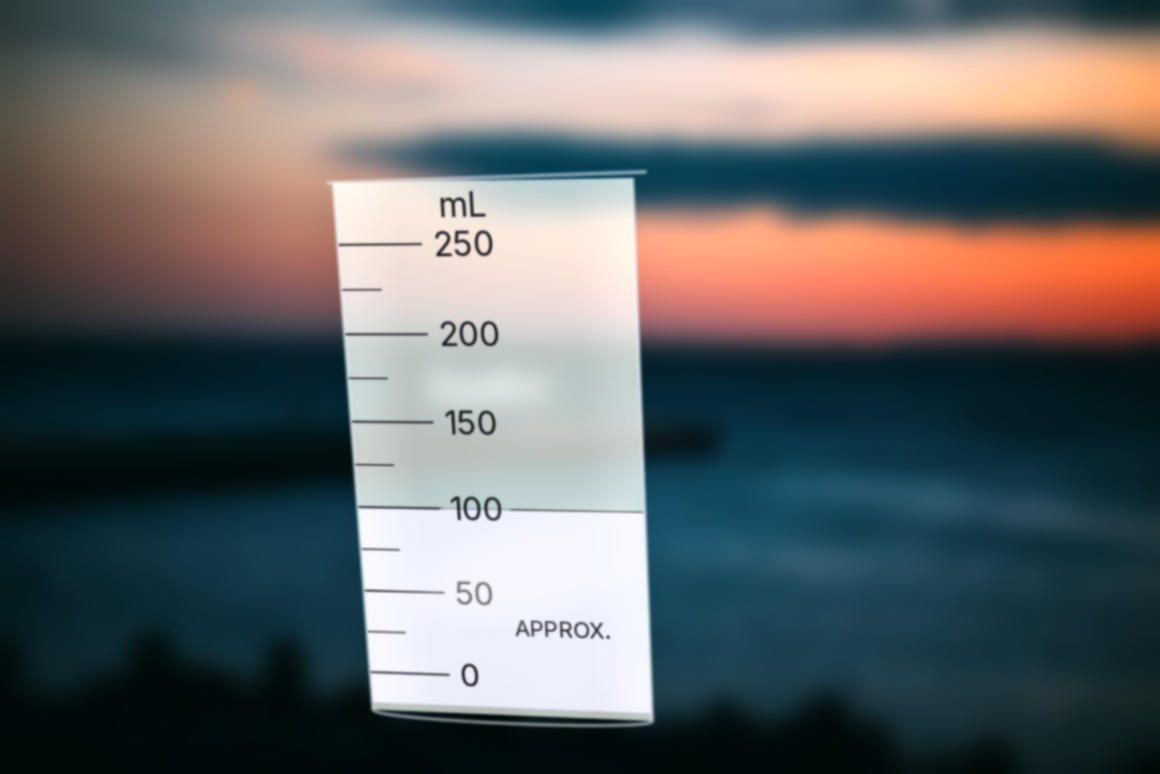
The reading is 100 mL
